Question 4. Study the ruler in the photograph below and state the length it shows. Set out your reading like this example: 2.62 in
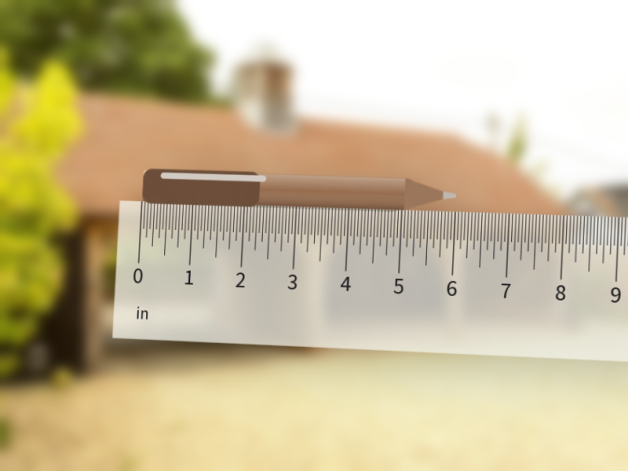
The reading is 6 in
